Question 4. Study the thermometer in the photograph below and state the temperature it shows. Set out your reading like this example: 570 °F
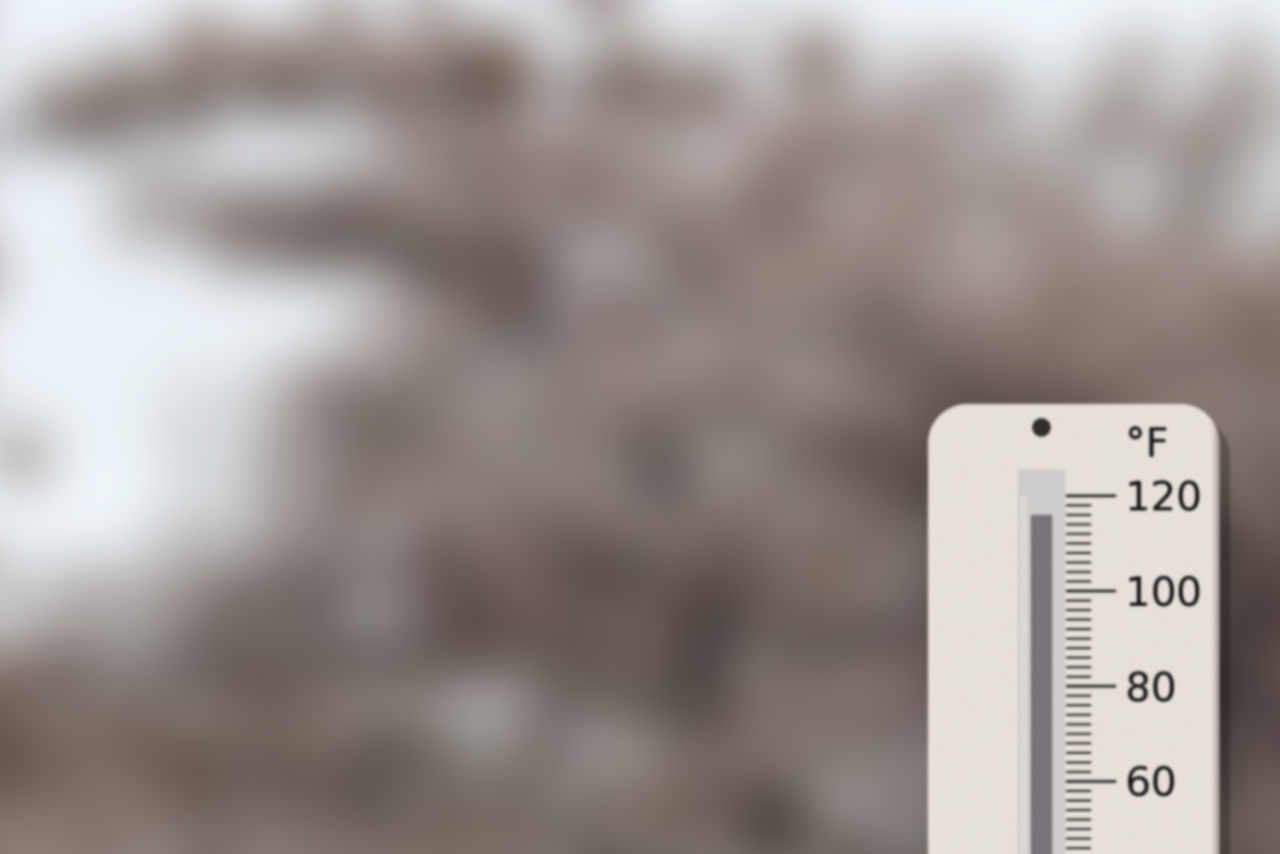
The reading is 116 °F
